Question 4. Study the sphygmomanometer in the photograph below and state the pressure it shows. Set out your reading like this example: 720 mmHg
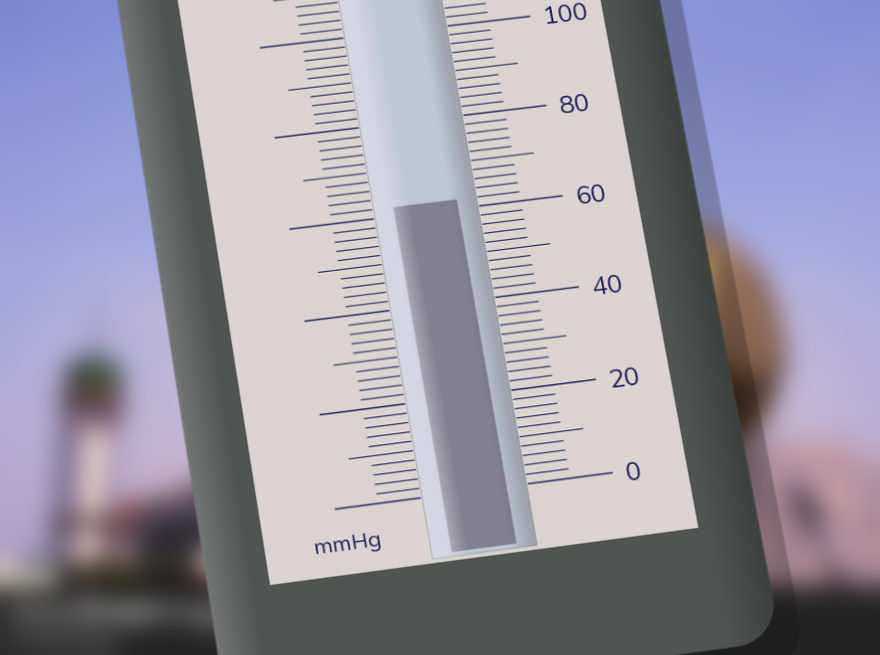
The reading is 62 mmHg
